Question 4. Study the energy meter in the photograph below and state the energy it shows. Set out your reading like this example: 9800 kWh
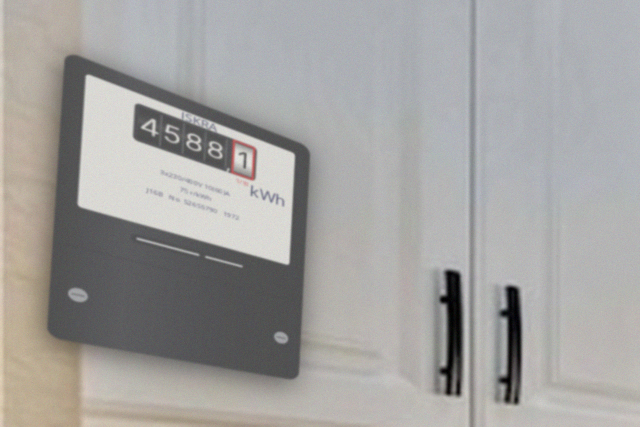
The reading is 4588.1 kWh
